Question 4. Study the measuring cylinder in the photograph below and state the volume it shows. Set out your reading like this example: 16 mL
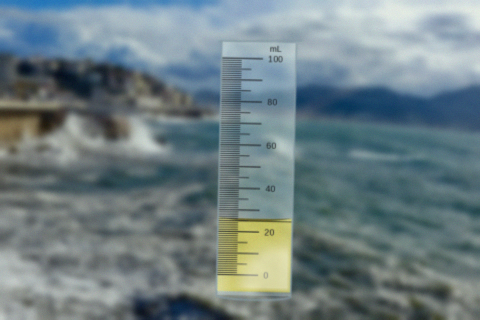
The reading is 25 mL
